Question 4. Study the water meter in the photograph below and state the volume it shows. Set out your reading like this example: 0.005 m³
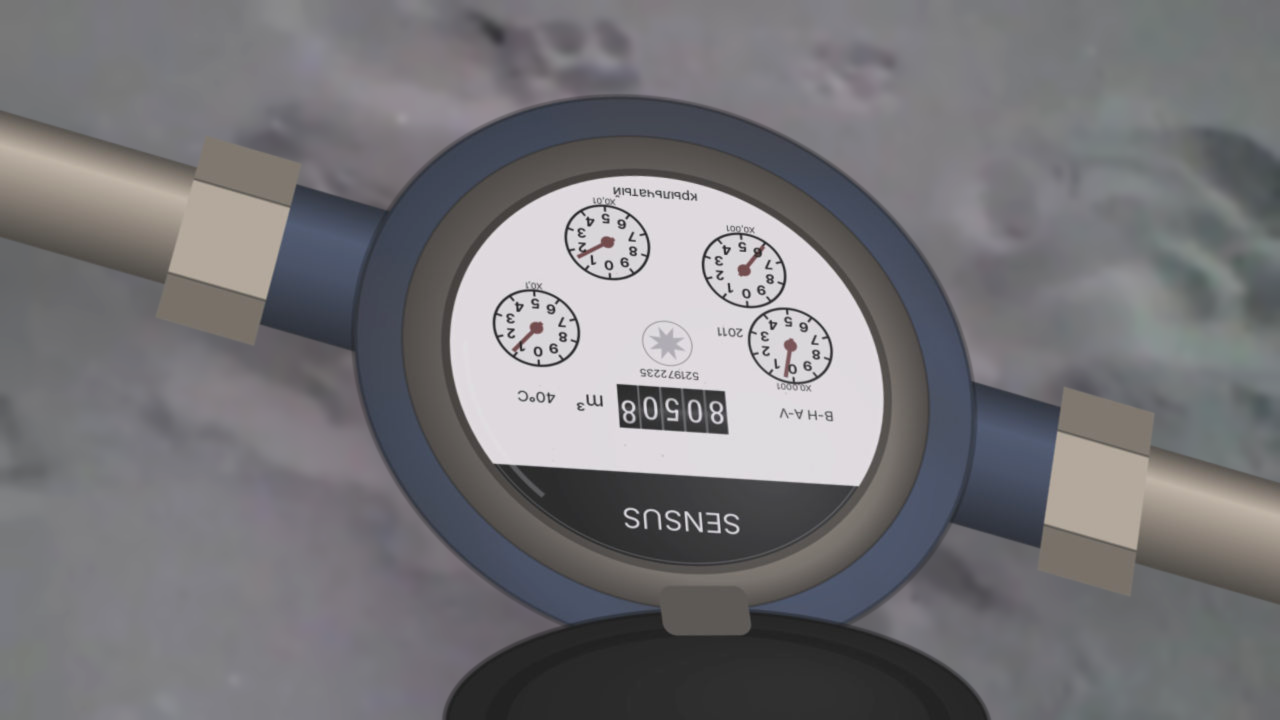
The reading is 80508.1160 m³
